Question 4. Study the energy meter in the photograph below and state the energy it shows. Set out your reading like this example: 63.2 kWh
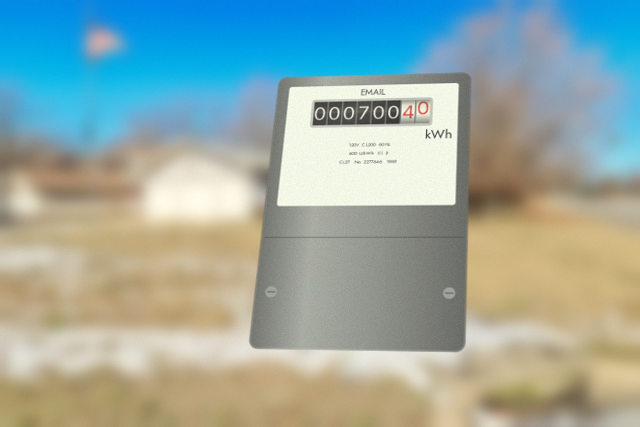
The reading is 700.40 kWh
